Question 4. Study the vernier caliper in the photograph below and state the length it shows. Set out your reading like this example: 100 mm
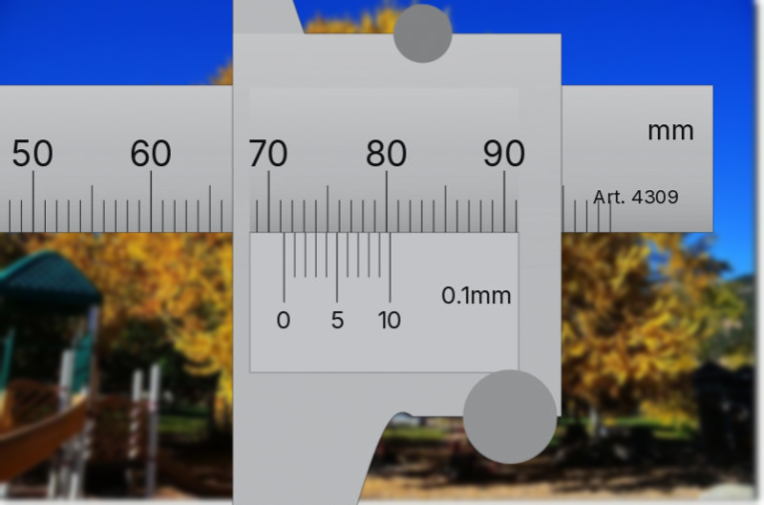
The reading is 71.3 mm
